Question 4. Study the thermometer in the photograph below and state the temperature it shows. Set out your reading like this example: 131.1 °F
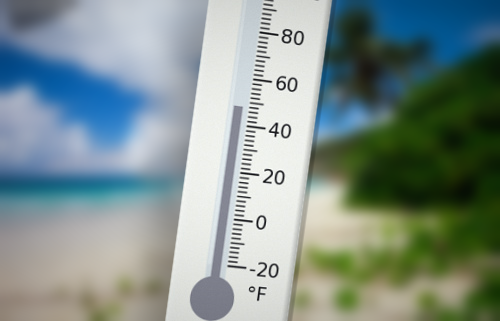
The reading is 48 °F
